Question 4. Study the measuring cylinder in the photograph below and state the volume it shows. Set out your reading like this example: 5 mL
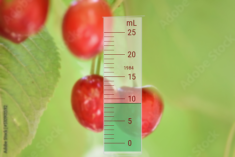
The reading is 9 mL
